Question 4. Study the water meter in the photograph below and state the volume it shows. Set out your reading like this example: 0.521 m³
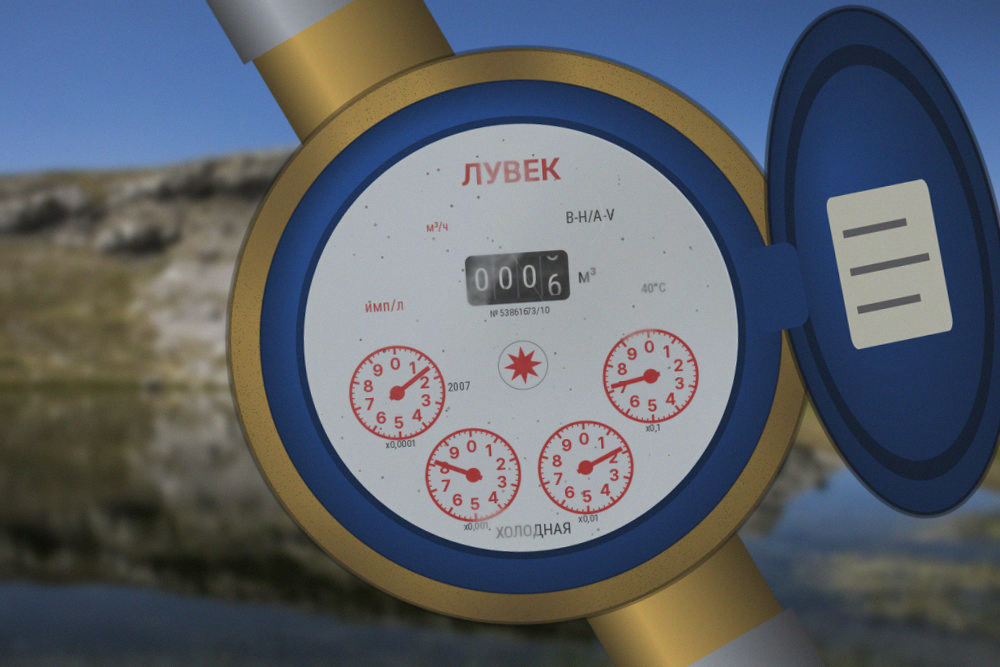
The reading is 5.7181 m³
